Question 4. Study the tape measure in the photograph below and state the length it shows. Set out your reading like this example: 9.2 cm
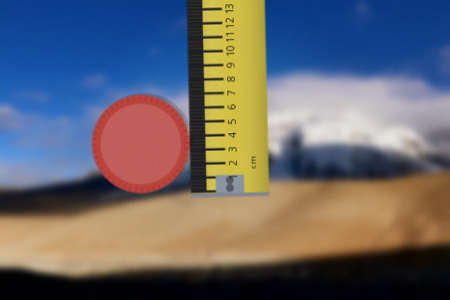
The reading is 7 cm
